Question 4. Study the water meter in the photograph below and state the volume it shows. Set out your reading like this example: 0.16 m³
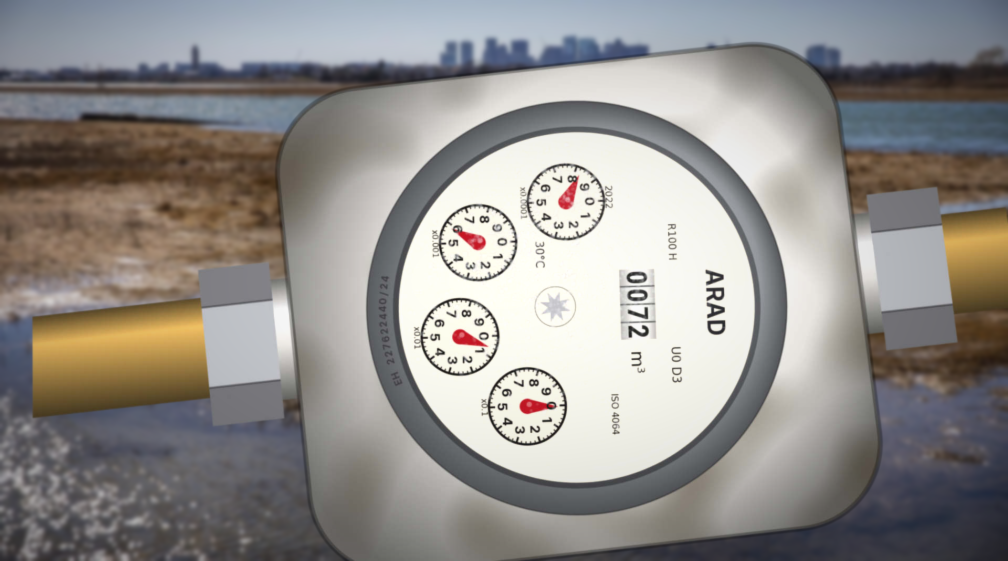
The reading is 72.0058 m³
